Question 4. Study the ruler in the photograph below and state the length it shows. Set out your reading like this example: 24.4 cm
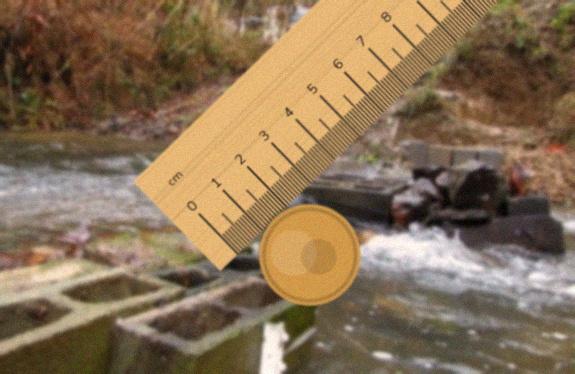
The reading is 3 cm
